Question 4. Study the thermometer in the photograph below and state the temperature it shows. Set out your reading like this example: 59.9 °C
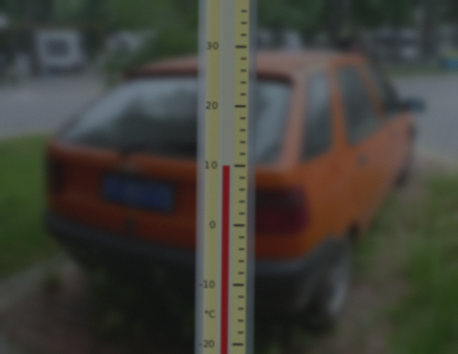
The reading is 10 °C
